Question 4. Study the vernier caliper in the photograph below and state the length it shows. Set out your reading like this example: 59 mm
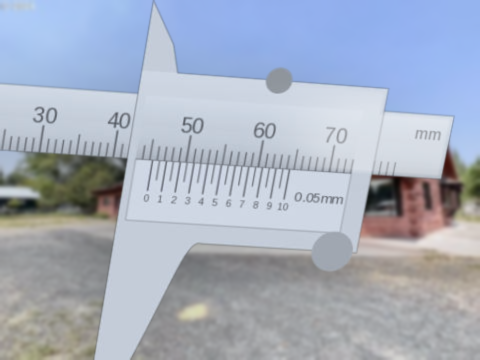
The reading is 45.4 mm
